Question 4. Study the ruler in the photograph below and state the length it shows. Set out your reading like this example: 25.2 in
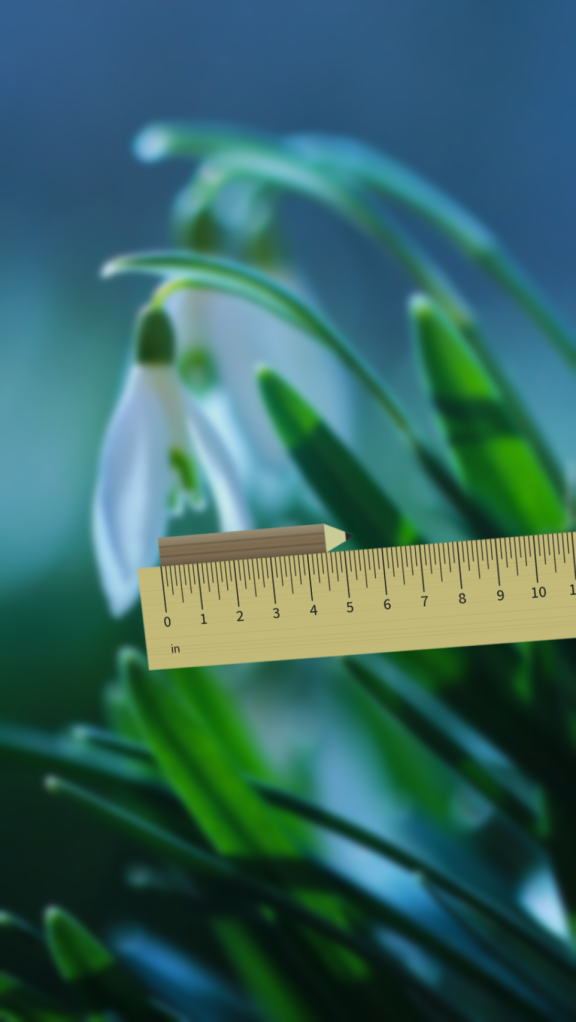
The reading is 5.25 in
